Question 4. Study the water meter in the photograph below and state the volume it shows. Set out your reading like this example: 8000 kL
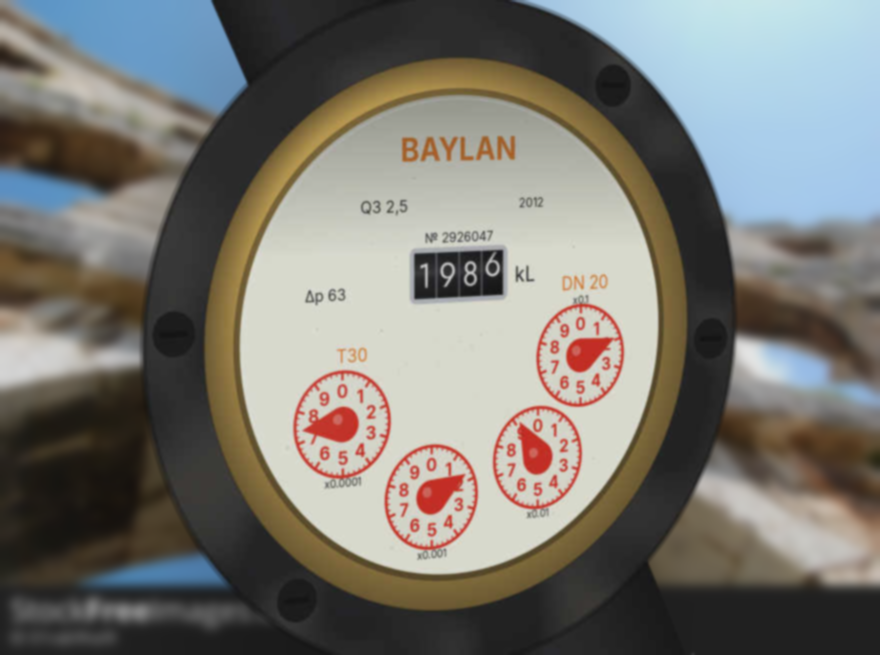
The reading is 1986.1917 kL
